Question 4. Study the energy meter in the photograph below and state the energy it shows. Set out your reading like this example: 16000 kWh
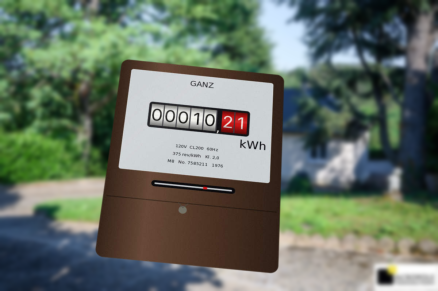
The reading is 10.21 kWh
